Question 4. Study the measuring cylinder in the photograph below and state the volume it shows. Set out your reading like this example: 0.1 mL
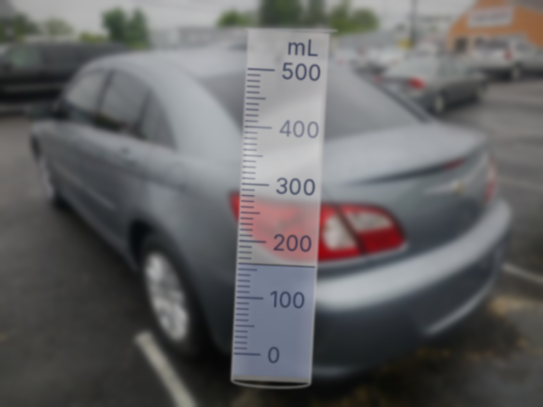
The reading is 160 mL
